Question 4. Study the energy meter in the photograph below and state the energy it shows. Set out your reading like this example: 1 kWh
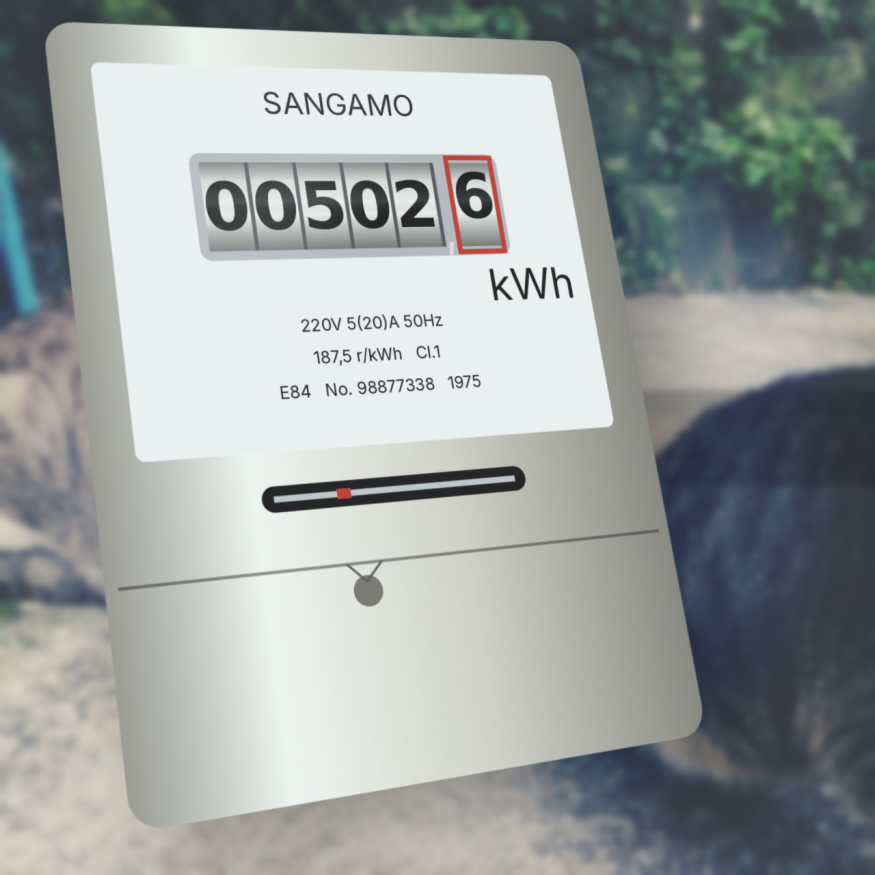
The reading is 502.6 kWh
